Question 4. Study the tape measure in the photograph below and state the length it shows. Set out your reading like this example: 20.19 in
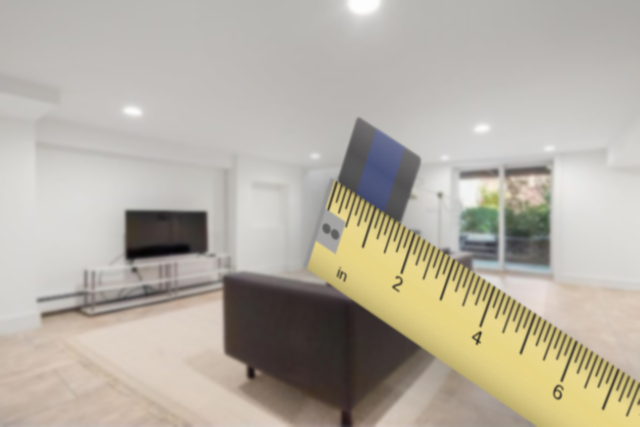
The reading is 1.625 in
